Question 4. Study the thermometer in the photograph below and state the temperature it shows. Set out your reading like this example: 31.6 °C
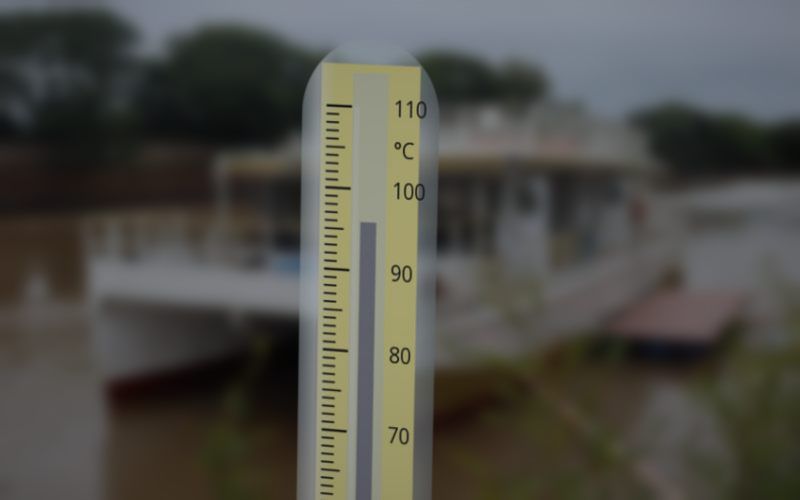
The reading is 96 °C
